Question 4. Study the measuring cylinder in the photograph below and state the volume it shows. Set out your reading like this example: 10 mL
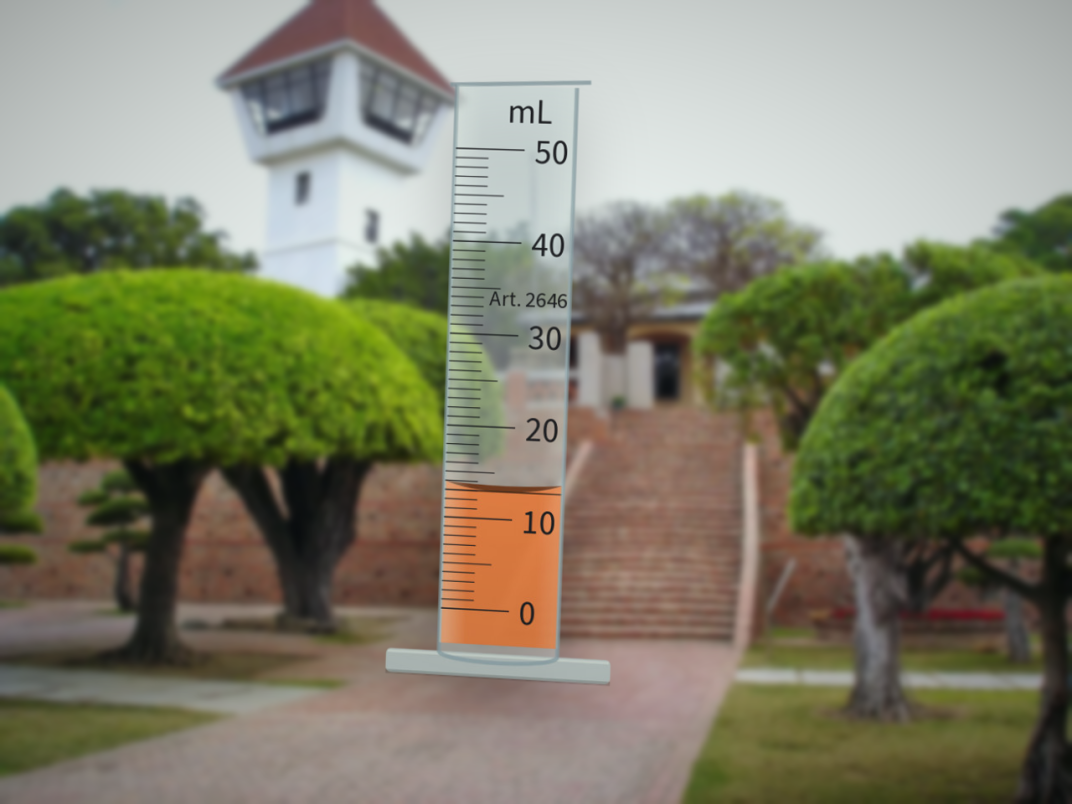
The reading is 13 mL
